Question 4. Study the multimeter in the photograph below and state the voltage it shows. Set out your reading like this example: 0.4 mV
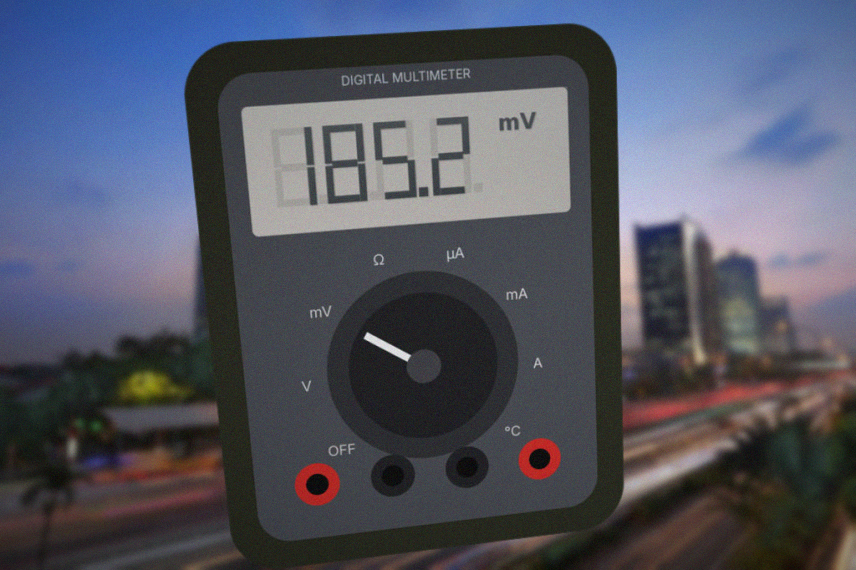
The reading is 185.2 mV
